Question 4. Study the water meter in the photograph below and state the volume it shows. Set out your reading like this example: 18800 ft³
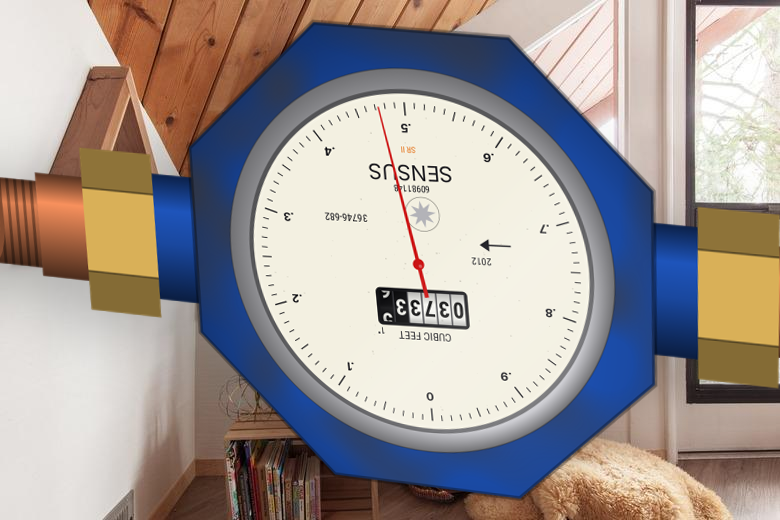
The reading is 37335.47 ft³
